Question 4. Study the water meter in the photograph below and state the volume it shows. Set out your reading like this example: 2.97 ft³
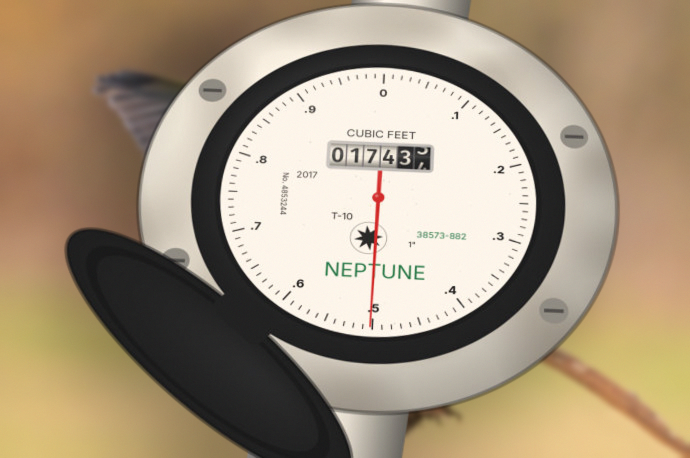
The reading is 17433.50 ft³
